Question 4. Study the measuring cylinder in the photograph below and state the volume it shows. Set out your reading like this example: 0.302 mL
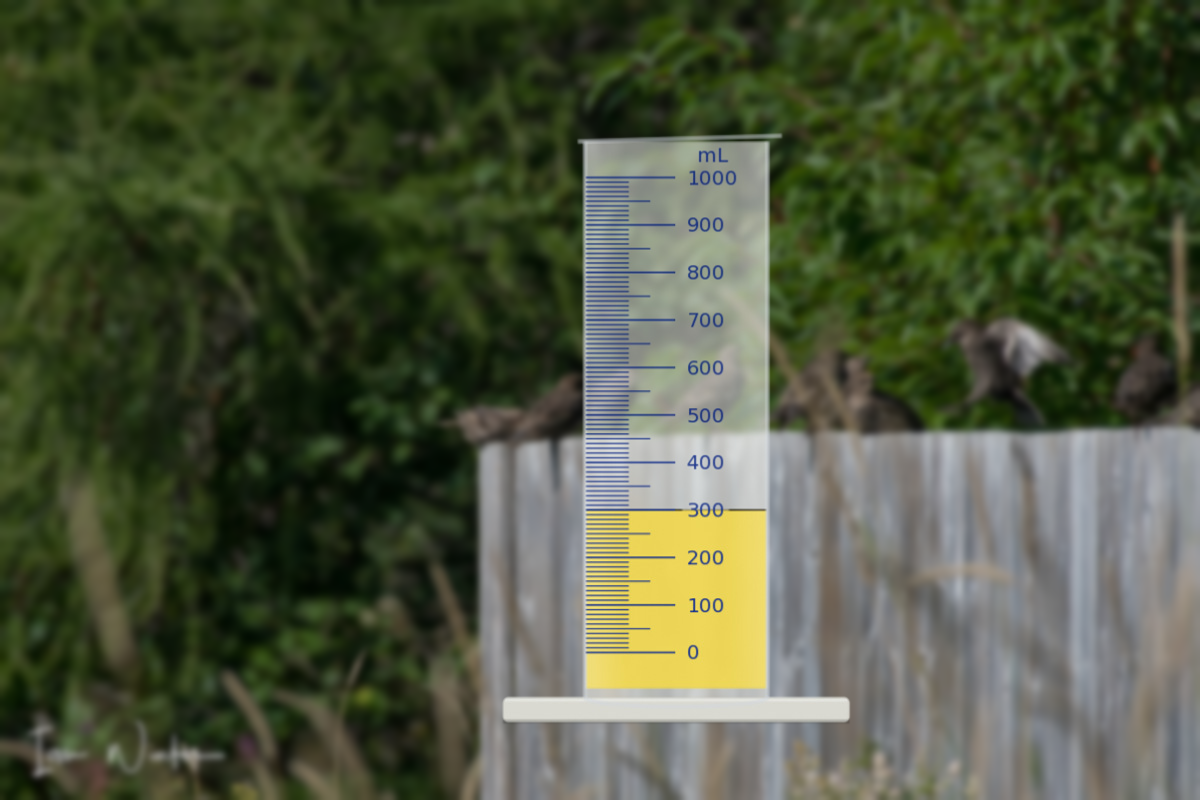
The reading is 300 mL
